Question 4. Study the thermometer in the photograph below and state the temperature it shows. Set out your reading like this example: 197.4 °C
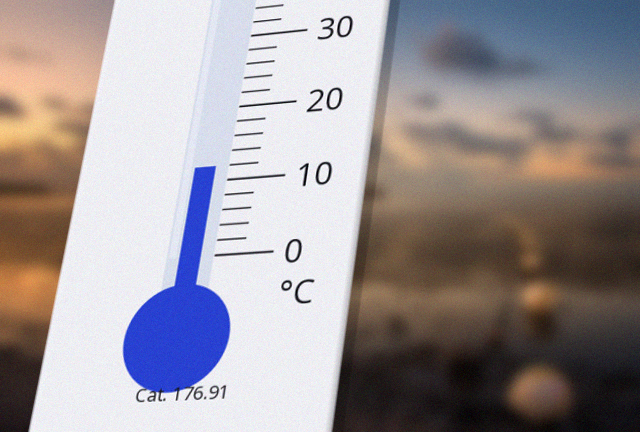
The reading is 12 °C
